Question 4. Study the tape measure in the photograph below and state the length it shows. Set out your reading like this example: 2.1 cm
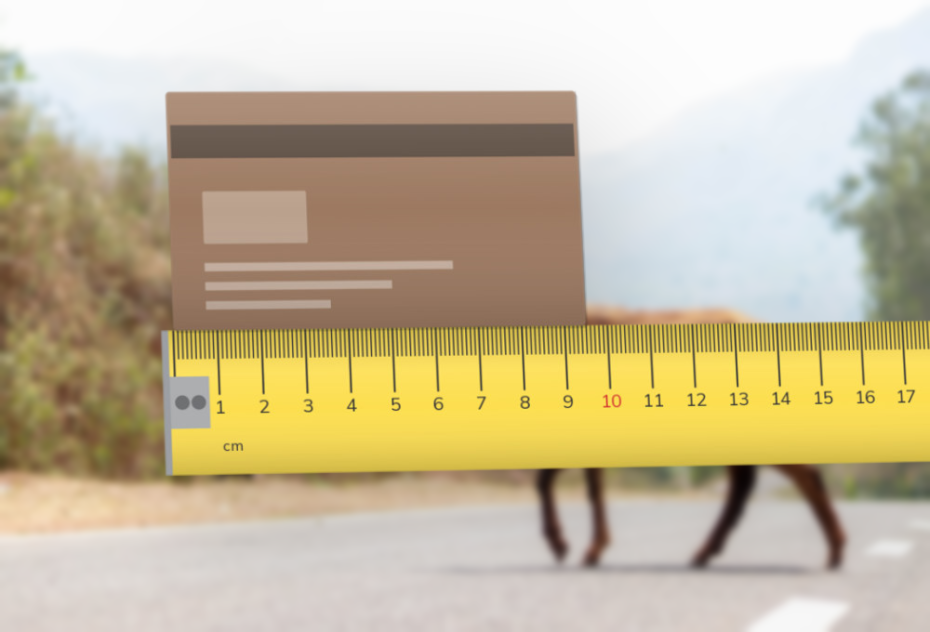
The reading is 9.5 cm
